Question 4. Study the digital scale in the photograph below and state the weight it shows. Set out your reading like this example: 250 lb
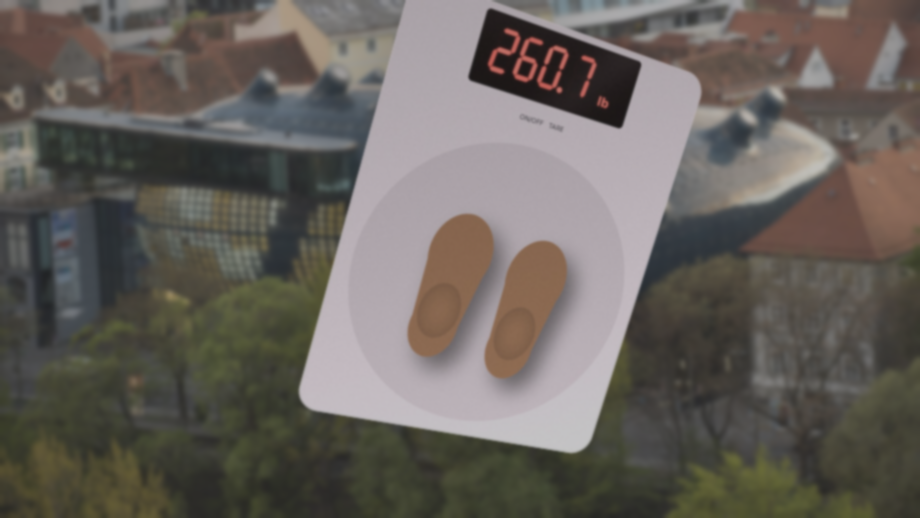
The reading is 260.7 lb
